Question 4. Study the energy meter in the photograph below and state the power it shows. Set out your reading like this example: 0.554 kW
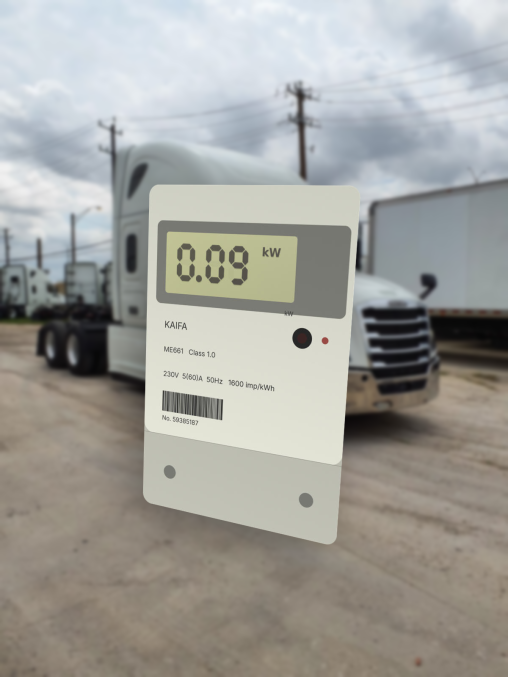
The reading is 0.09 kW
